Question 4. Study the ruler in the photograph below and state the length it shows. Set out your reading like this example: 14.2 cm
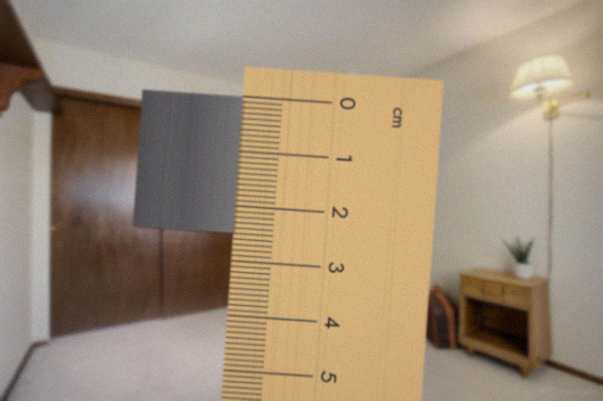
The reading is 2.5 cm
